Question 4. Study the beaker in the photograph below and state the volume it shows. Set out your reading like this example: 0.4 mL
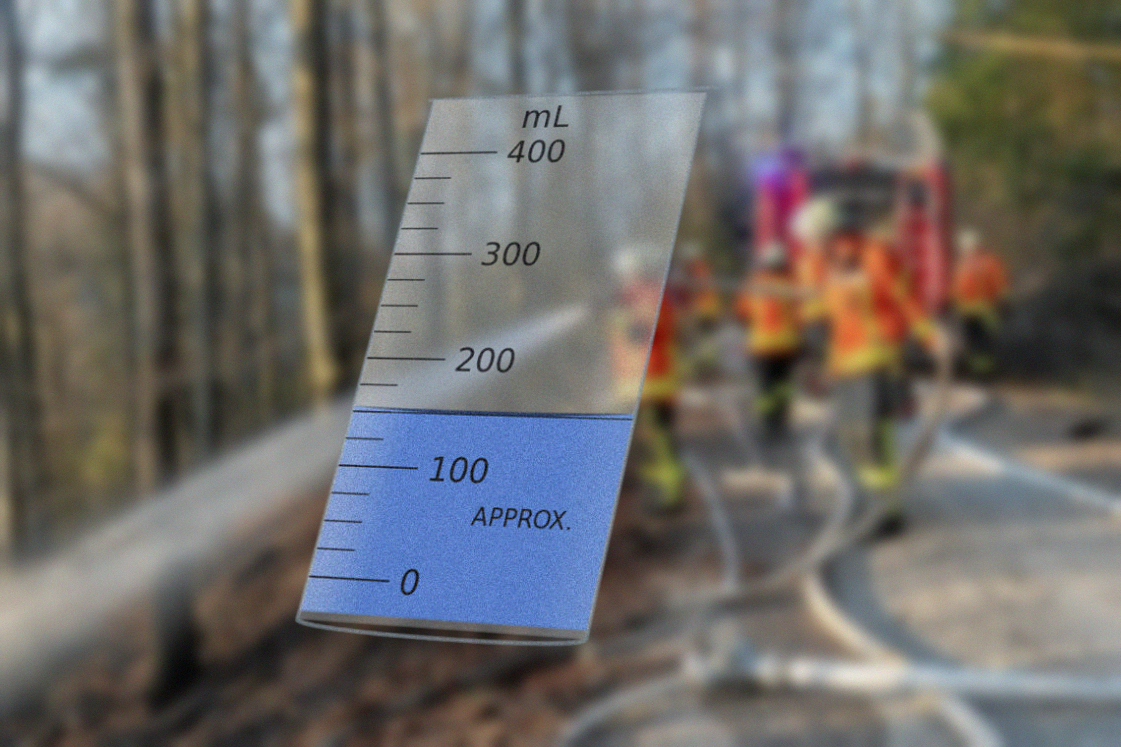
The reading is 150 mL
